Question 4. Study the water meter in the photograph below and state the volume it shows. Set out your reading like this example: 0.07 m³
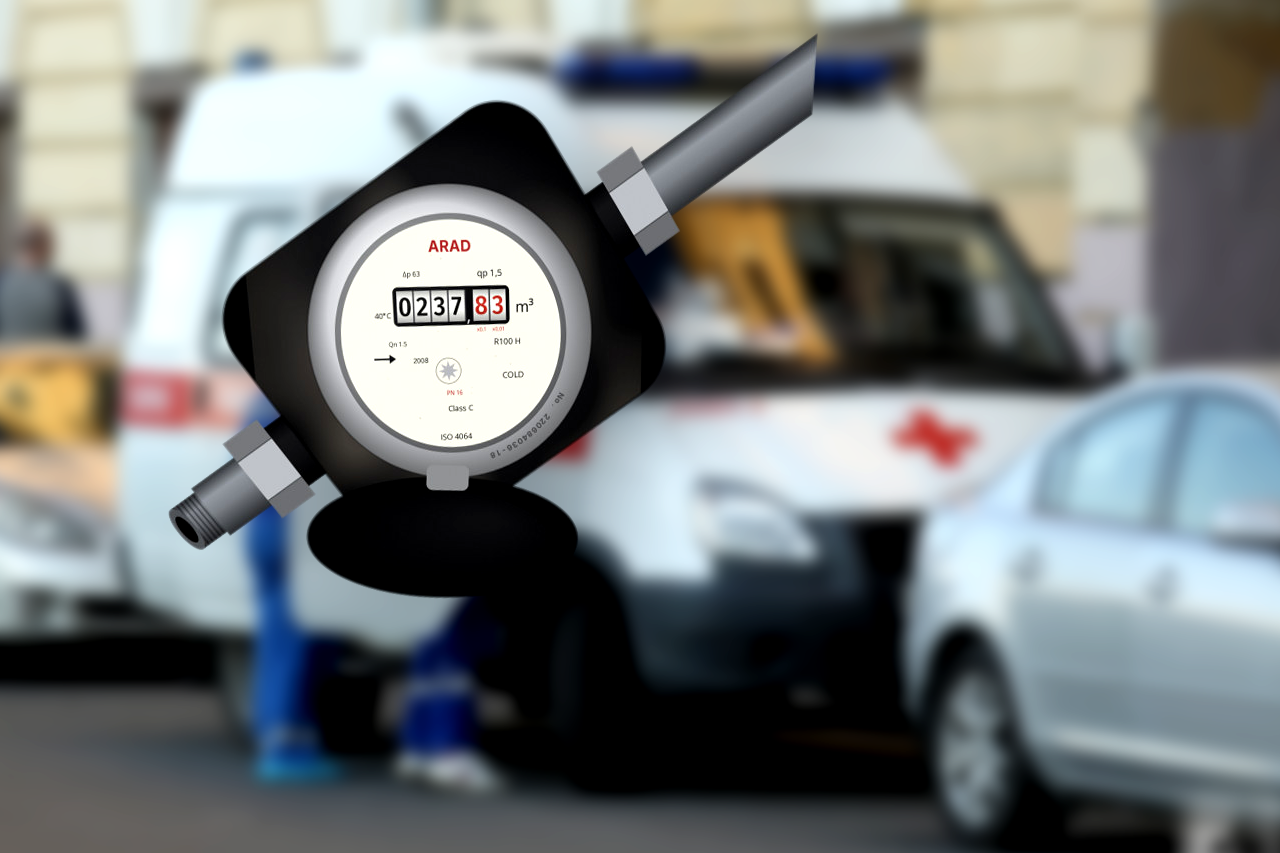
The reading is 237.83 m³
